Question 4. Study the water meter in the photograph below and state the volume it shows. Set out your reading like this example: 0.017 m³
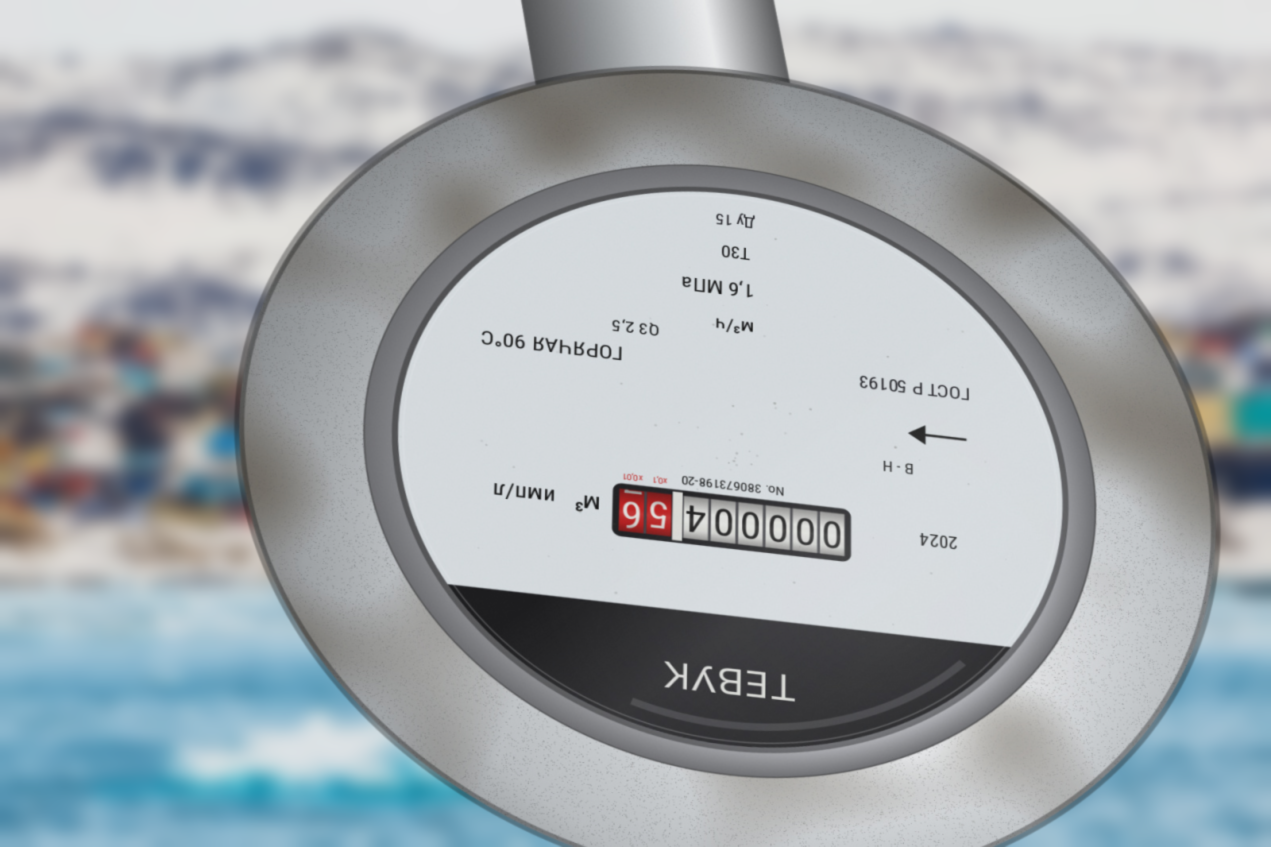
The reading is 4.56 m³
